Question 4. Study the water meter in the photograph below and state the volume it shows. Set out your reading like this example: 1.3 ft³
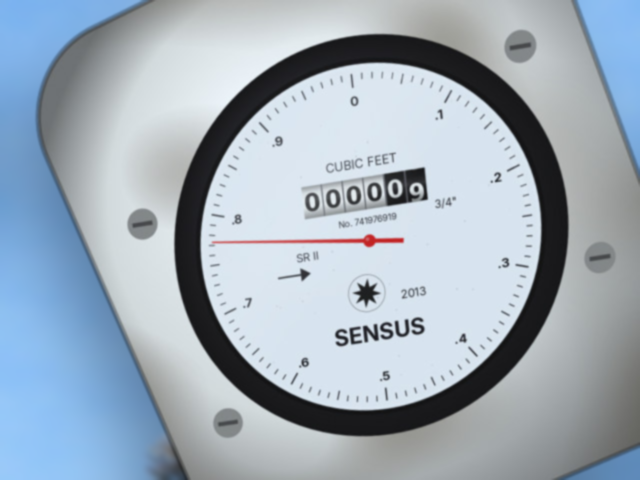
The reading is 8.77 ft³
